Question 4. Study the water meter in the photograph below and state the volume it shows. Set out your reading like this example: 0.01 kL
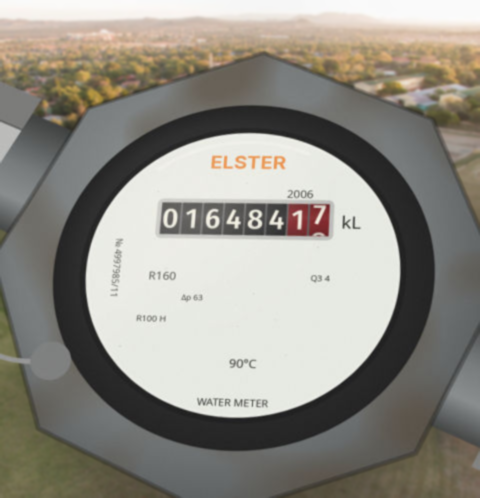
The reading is 16484.17 kL
